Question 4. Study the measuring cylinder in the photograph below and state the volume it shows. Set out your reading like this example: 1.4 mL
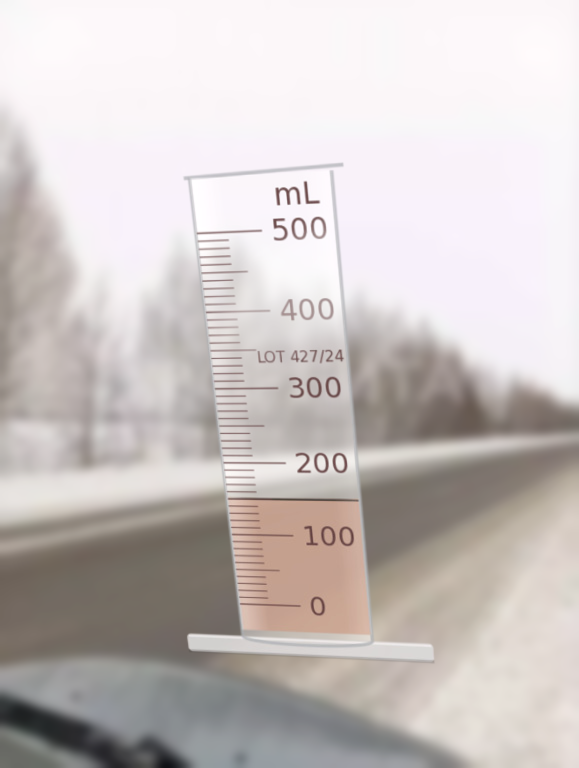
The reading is 150 mL
